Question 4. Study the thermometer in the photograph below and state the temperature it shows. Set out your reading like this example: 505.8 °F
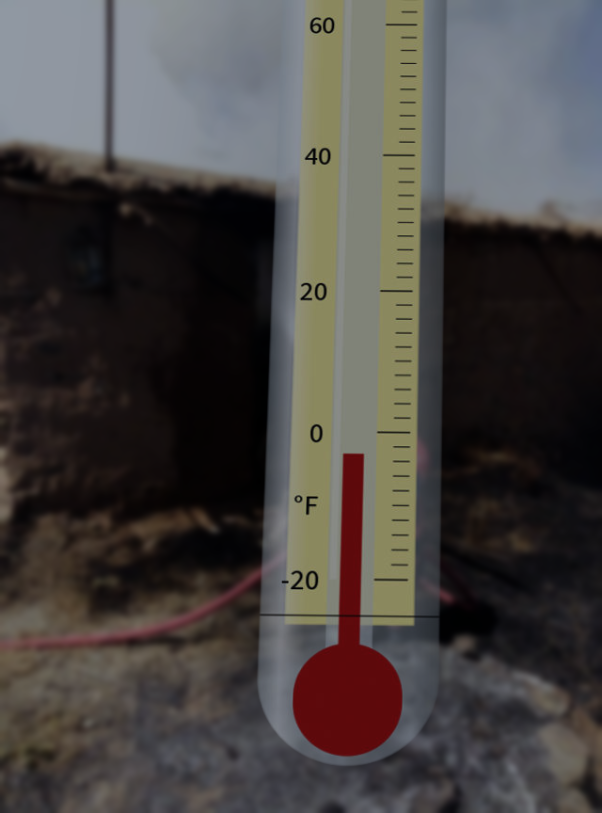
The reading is -3 °F
